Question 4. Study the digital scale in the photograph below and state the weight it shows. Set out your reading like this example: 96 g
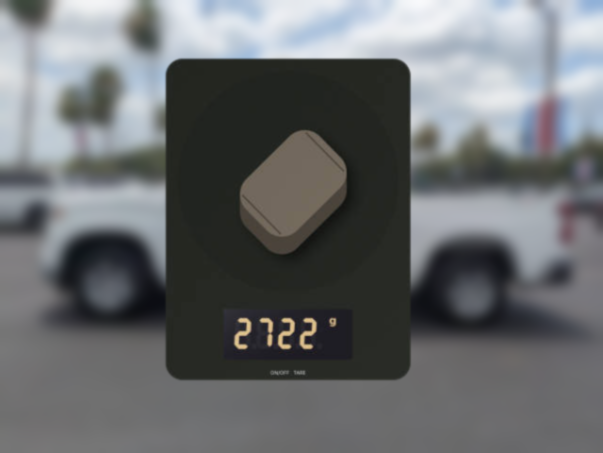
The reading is 2722 g
